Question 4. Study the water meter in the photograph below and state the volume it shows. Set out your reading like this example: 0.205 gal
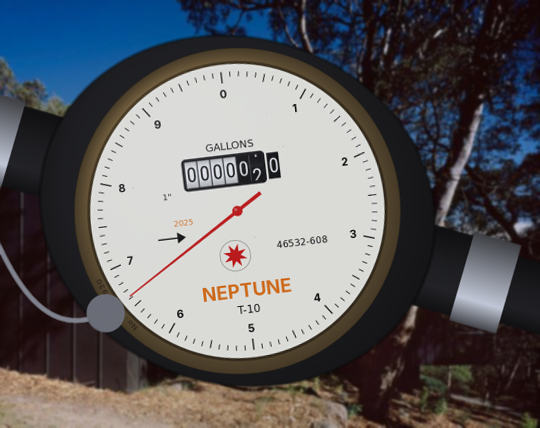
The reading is 16.6 gal
